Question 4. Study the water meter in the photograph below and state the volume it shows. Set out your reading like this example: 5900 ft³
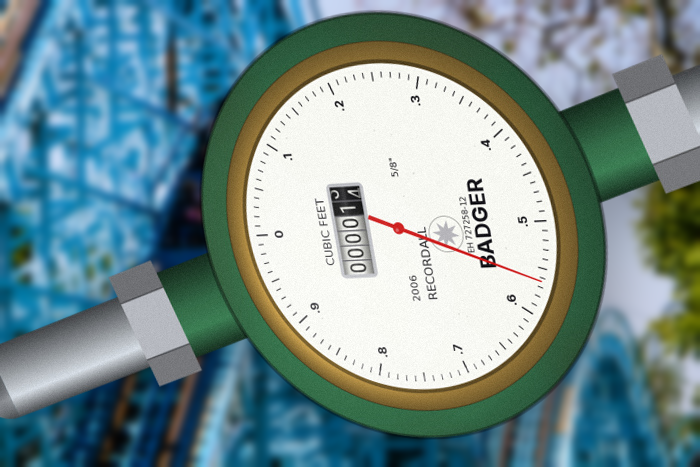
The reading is 13.56 ft³
